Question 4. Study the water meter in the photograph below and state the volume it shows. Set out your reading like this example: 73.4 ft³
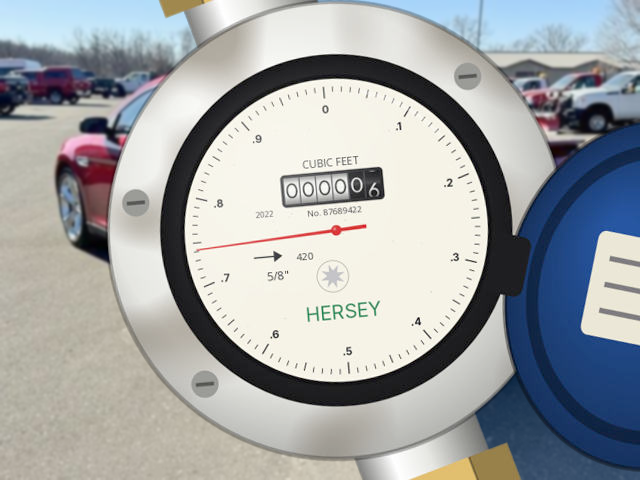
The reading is 5.74 ft³
